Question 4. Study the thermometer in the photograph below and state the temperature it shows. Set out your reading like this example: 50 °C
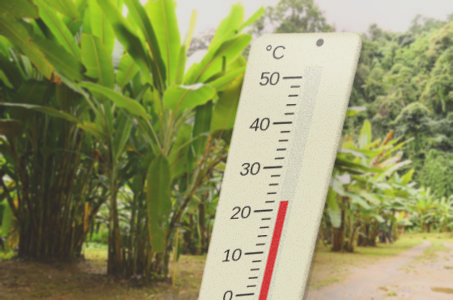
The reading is 22 °C
